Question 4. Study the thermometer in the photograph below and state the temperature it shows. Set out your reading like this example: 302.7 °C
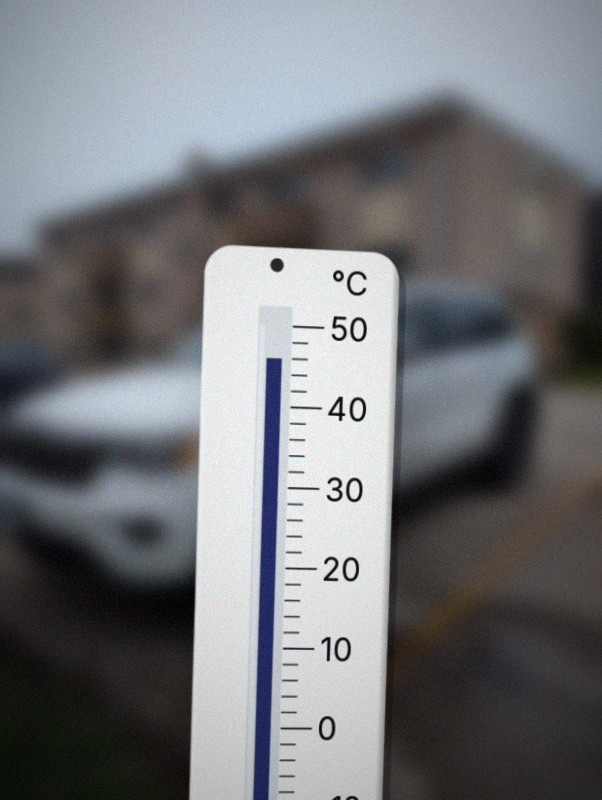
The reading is 46 °C
